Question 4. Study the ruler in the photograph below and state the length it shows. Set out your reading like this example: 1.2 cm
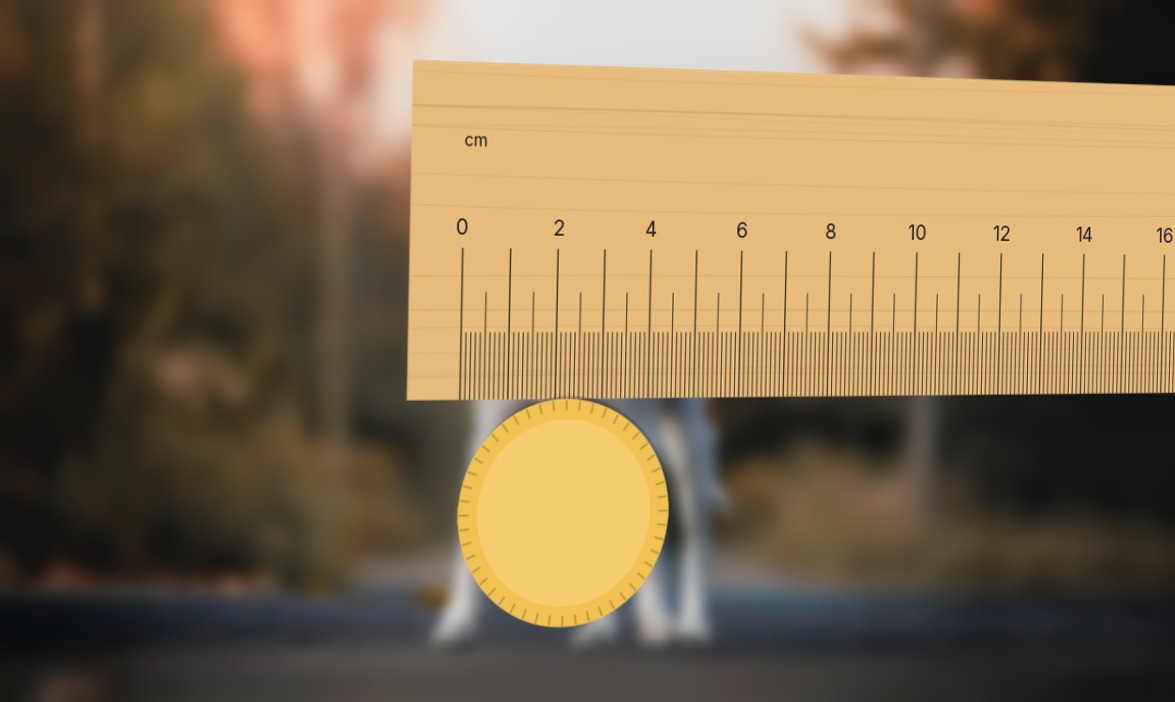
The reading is 4.5 cm
